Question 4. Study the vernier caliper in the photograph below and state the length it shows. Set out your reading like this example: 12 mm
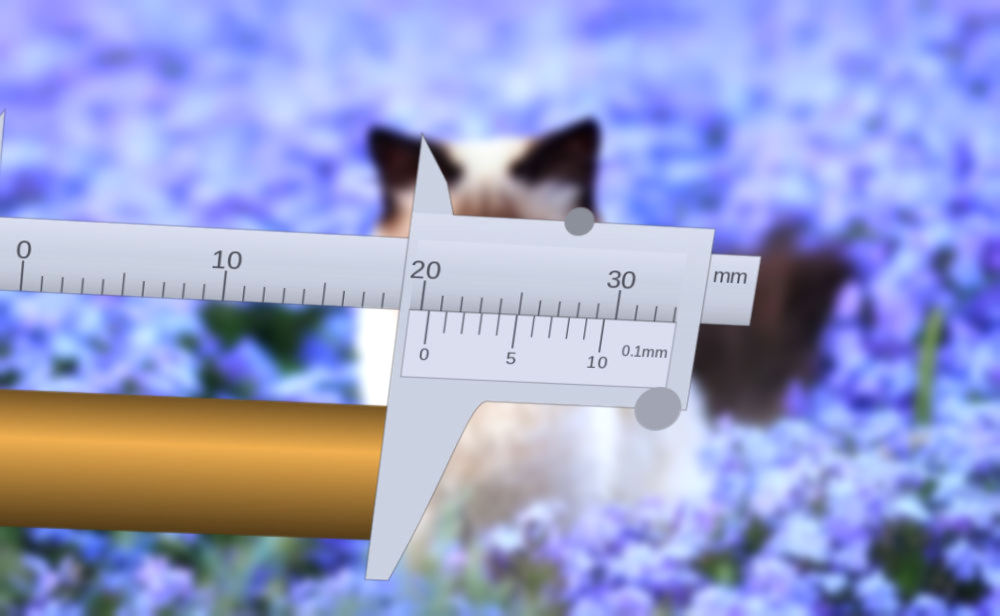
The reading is 20.4 mm
